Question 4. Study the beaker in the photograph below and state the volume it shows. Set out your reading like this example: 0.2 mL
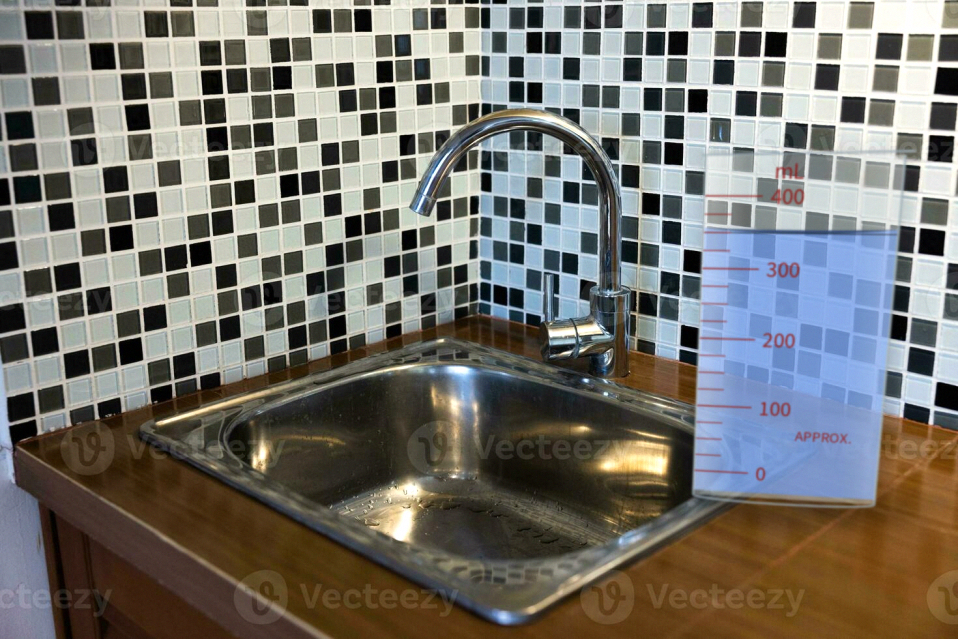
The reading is 350 mL
